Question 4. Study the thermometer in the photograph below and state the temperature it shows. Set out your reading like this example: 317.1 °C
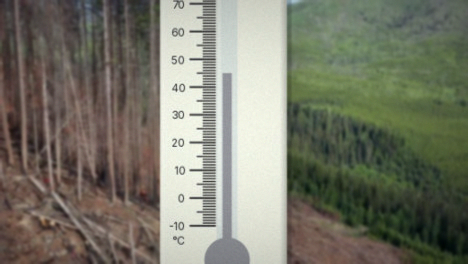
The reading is 45 °C
